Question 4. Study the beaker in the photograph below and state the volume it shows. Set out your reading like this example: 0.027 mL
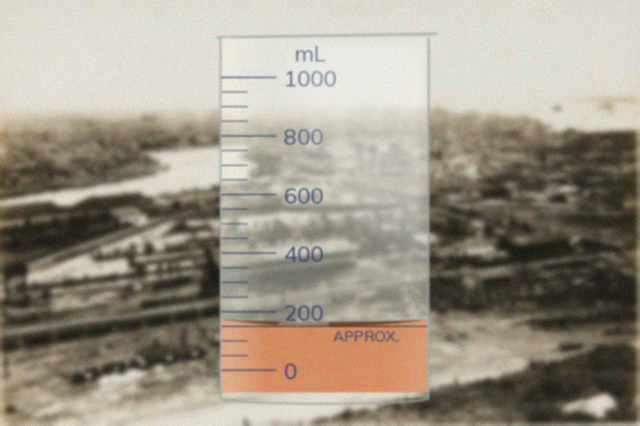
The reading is 150 mL
